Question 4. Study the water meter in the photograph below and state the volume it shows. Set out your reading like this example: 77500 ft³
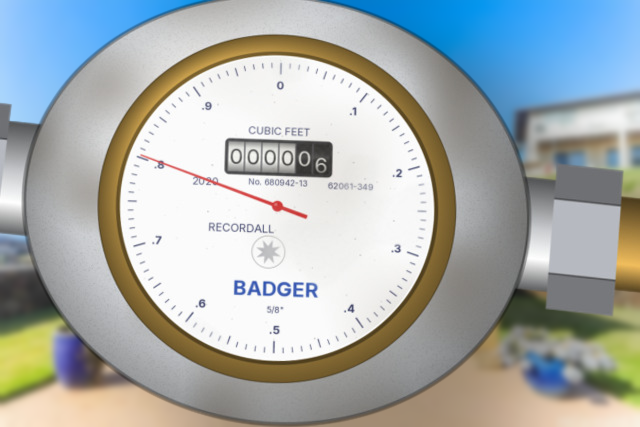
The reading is 5.80 ft³
